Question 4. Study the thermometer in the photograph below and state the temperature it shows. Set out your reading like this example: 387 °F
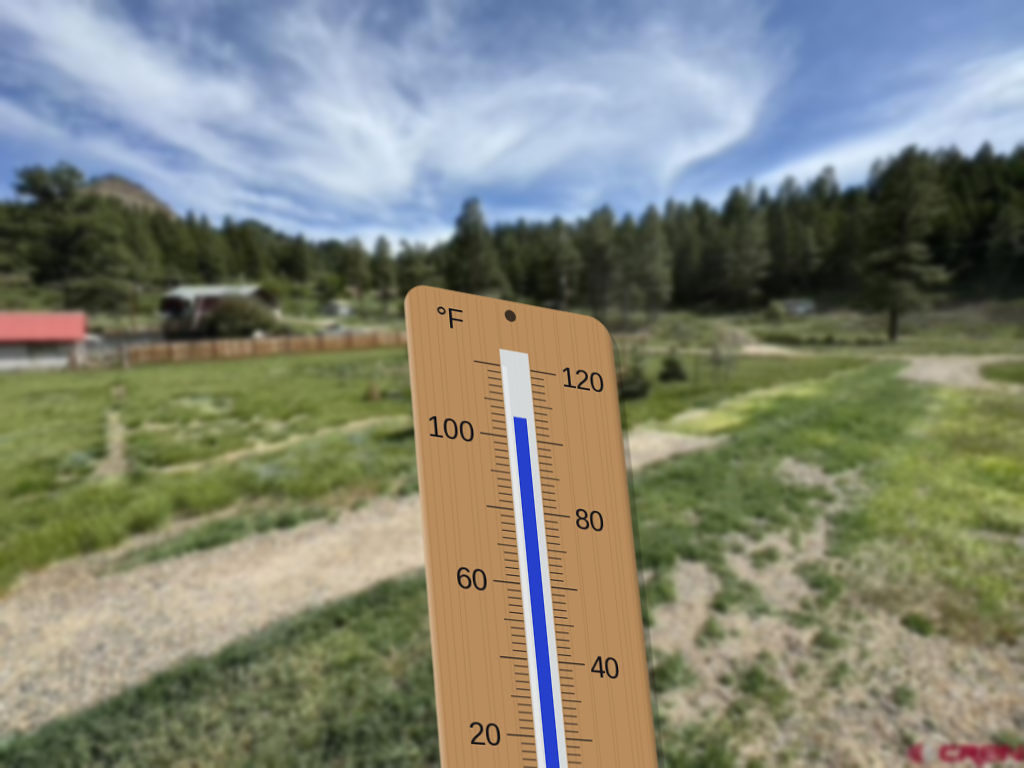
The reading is 106 °F
